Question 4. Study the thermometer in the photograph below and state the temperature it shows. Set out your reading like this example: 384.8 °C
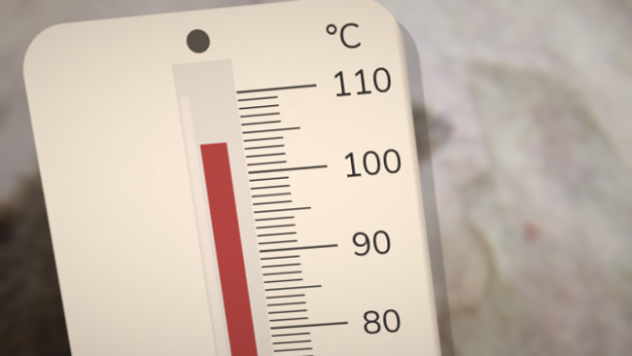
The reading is 104 °C
